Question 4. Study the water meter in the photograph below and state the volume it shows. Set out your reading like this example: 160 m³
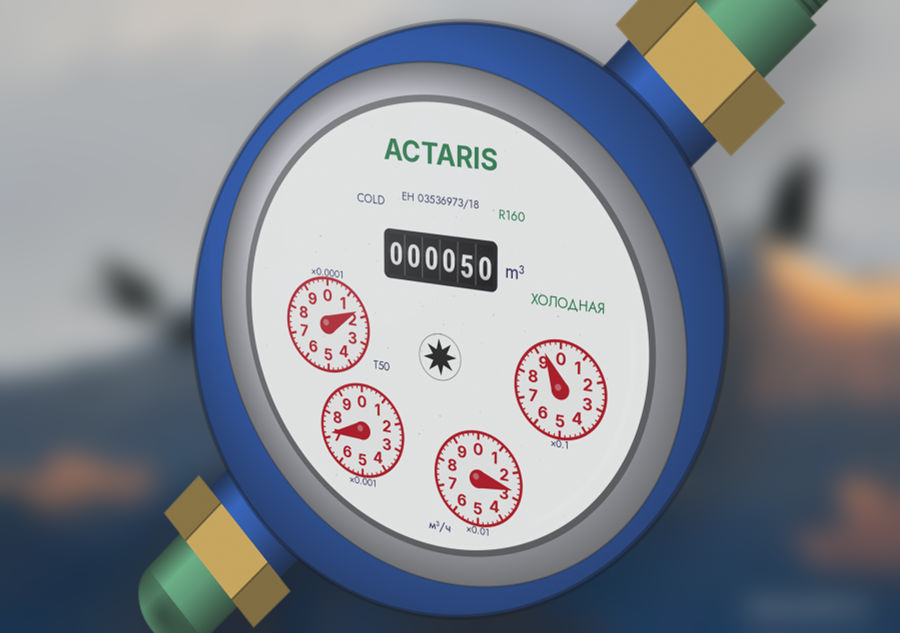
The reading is 49.9271 m³
